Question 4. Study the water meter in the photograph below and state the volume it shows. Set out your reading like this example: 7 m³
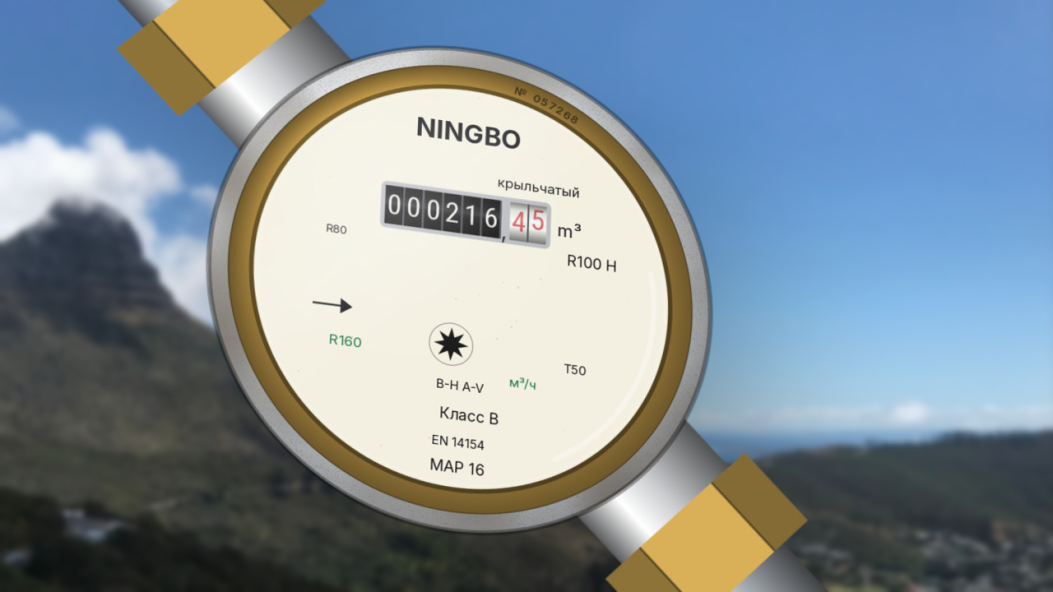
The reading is 216.45 m³
